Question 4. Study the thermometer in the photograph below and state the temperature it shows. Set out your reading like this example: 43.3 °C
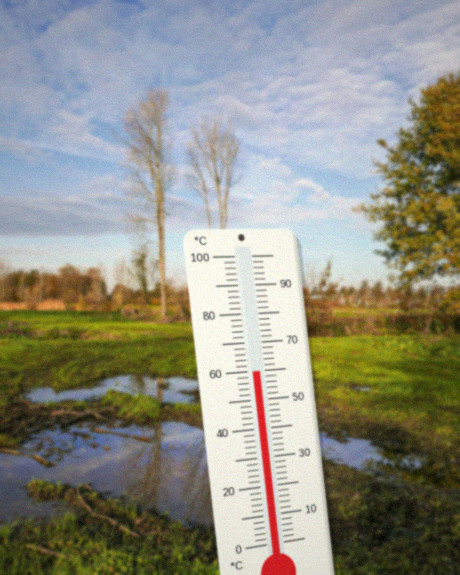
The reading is 60 °C
